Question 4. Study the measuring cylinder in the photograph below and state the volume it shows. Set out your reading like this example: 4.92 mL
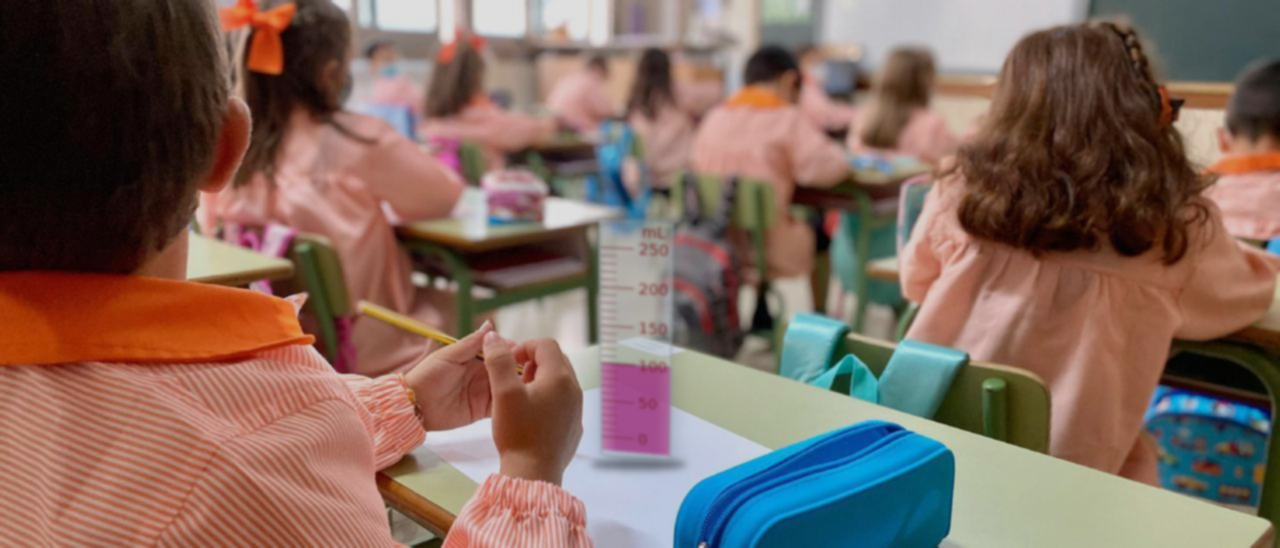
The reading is 100 mL
